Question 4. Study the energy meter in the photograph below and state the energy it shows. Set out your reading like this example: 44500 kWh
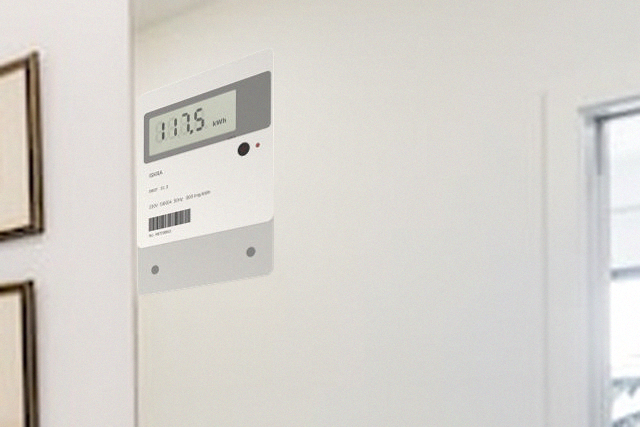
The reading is 117.5 kWh
